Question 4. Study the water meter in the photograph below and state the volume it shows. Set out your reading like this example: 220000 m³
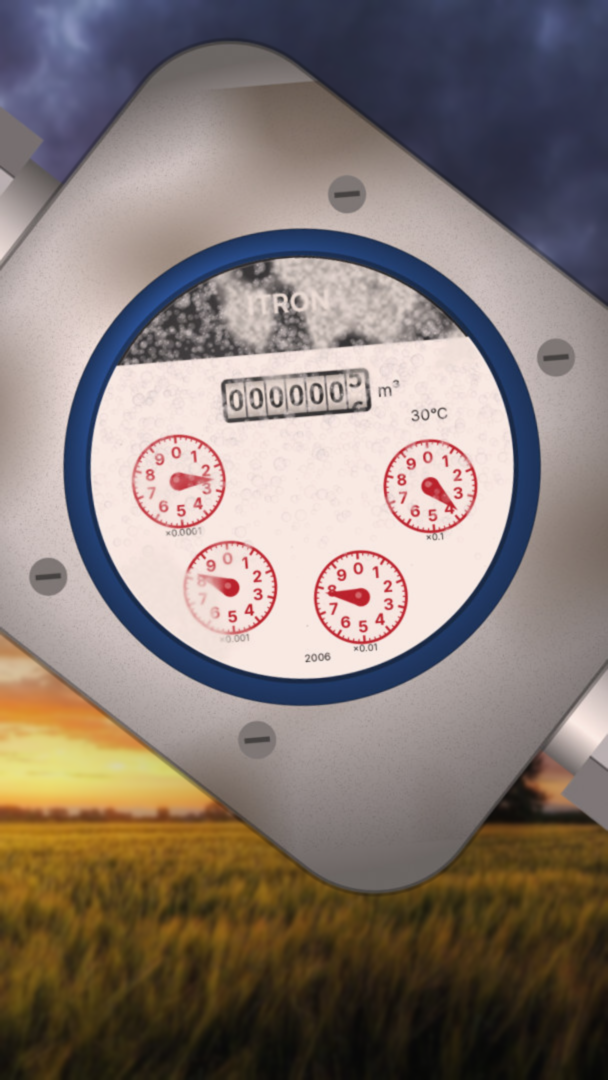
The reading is 5.3782 m³
